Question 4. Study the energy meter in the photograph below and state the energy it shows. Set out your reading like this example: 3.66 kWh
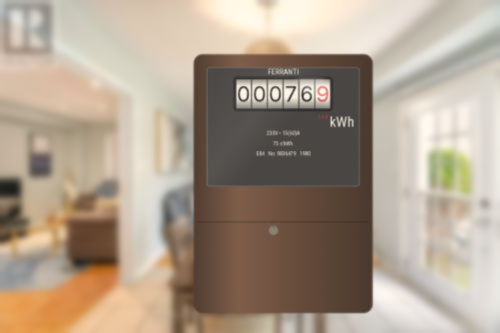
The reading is 76.9 kWh
